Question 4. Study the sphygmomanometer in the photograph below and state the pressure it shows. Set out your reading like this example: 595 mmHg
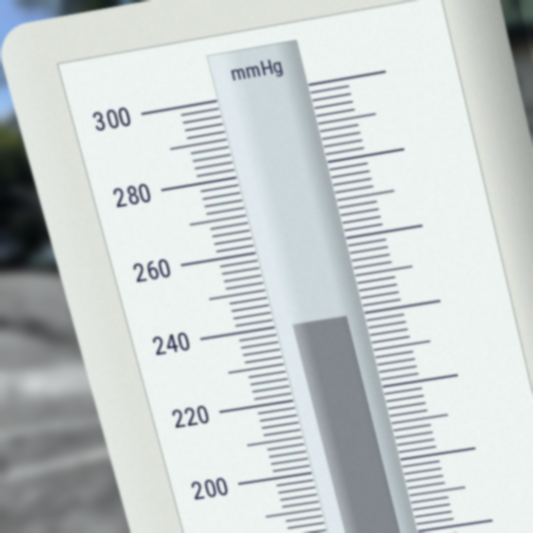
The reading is 240 mmHg
